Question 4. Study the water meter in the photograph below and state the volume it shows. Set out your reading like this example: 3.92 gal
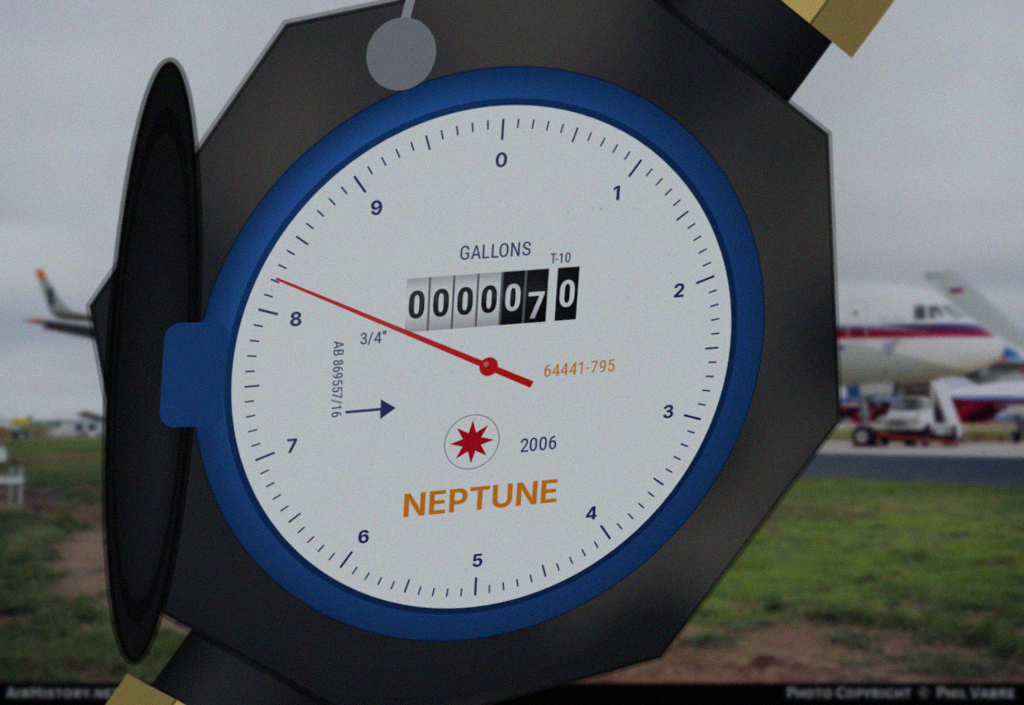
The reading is 68.2 gal
